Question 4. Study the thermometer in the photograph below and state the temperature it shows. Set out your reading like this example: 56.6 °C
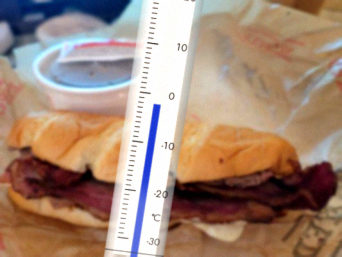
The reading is -2 °C
